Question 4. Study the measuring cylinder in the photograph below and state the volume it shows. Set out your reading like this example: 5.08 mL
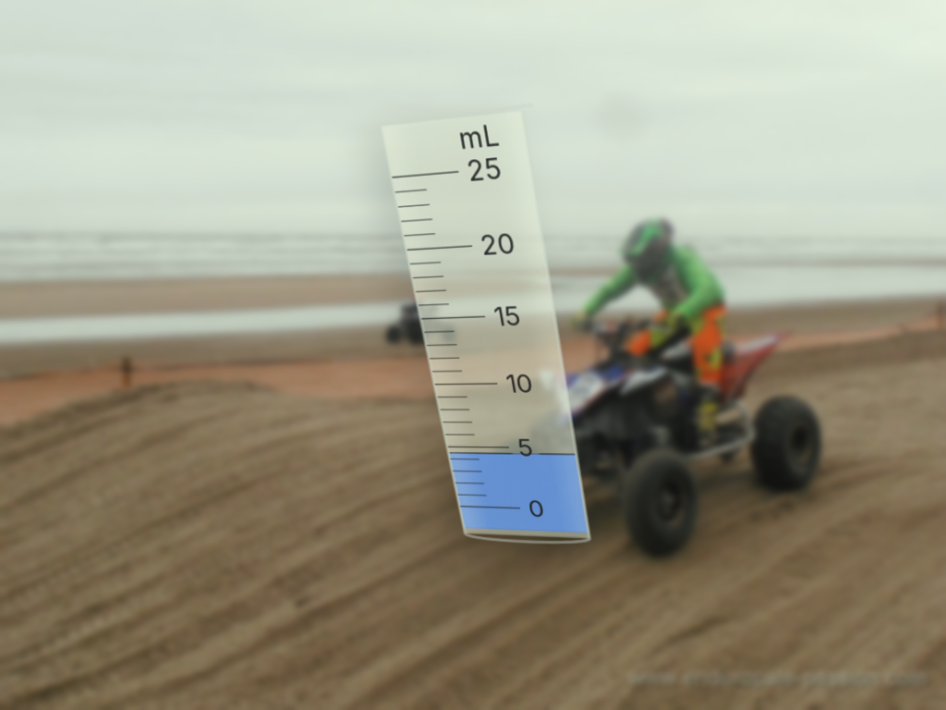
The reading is 4.5 mL
